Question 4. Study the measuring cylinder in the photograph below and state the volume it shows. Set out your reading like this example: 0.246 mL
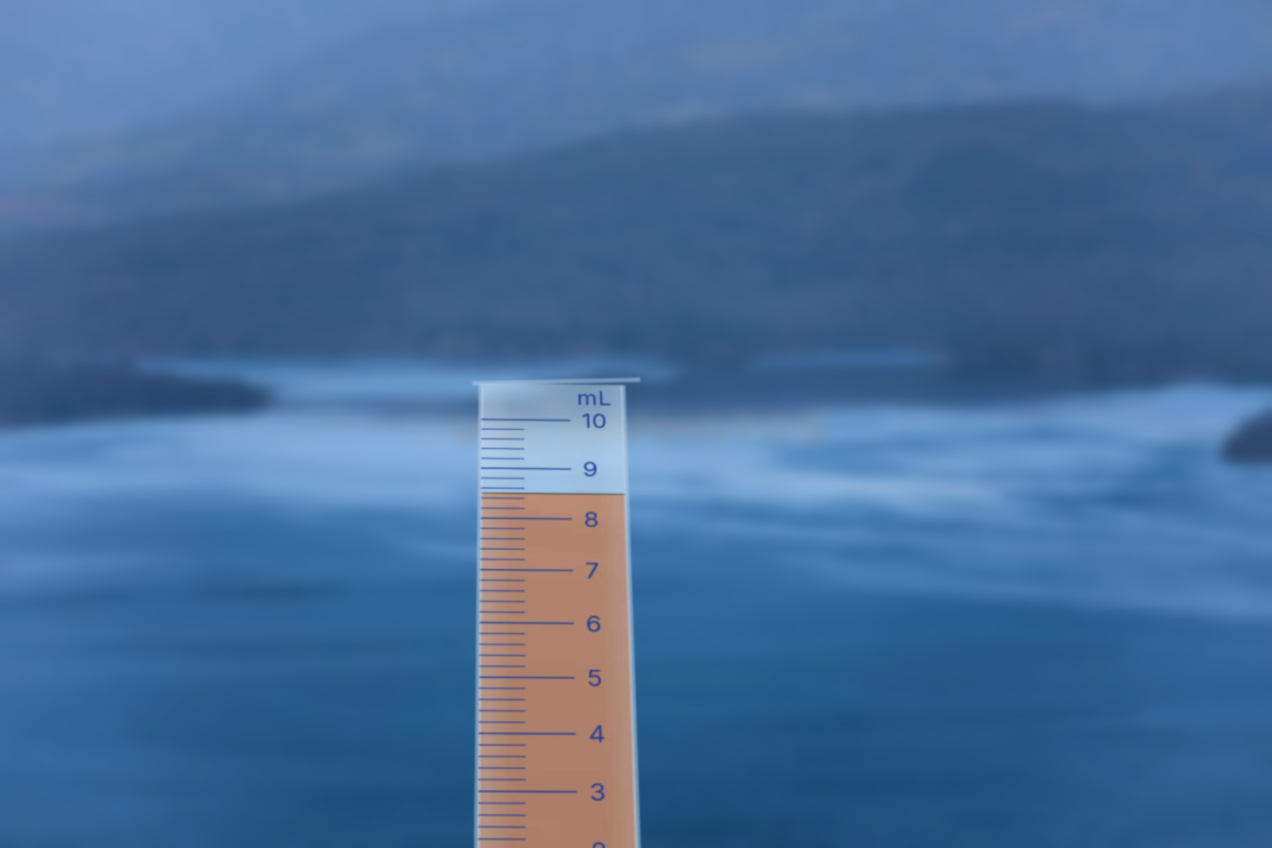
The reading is 8.5 mL
